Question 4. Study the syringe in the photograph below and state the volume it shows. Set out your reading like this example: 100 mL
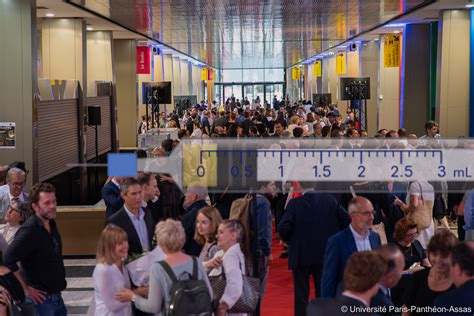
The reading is 0.2 mL
